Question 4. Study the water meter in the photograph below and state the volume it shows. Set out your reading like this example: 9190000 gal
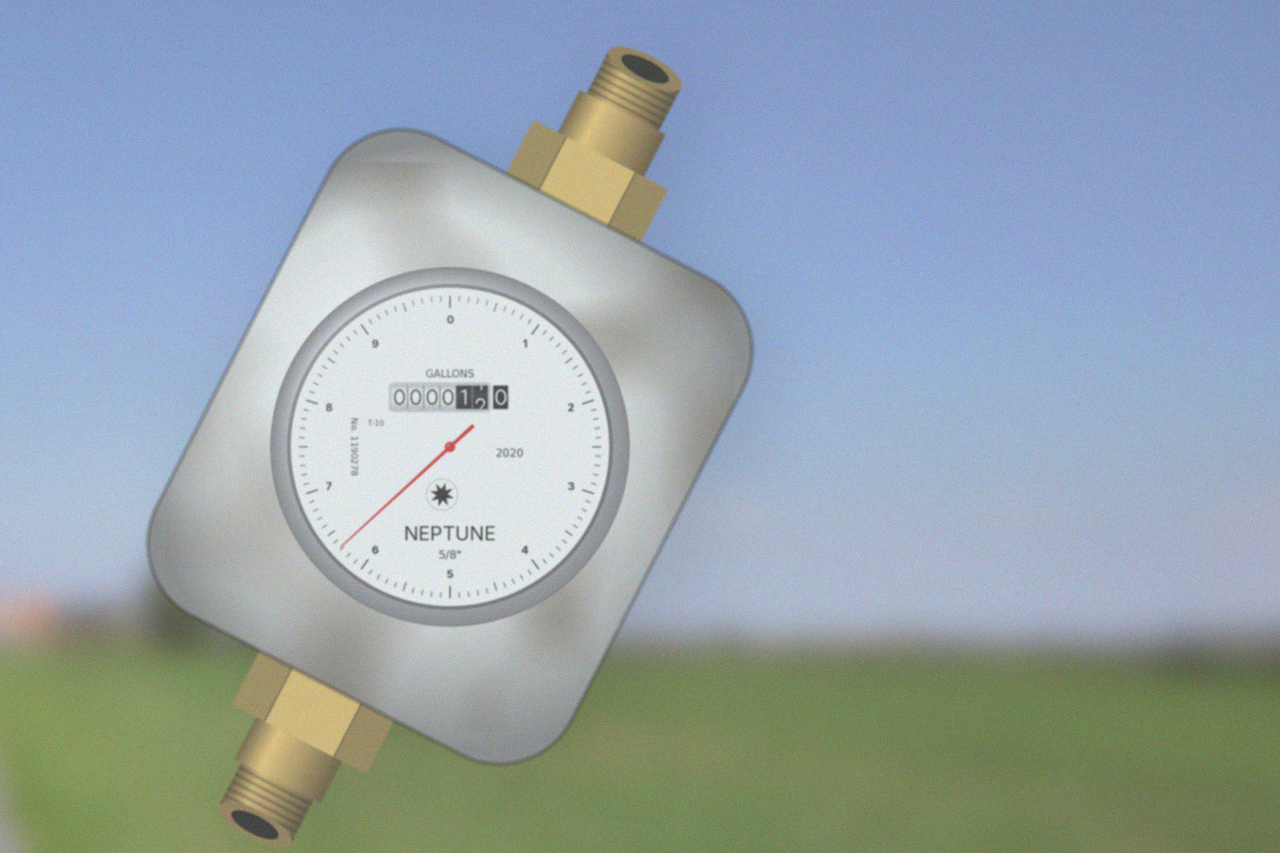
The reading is 116.3 gal
